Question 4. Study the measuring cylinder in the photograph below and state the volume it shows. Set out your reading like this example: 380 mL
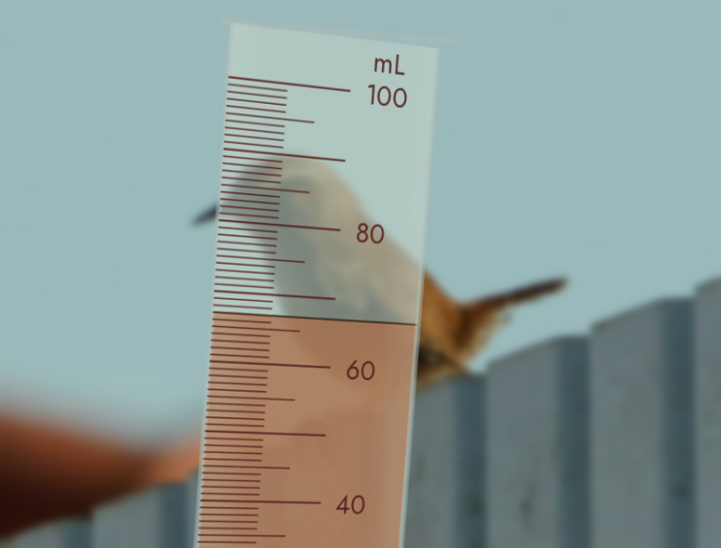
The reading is 67 mL
